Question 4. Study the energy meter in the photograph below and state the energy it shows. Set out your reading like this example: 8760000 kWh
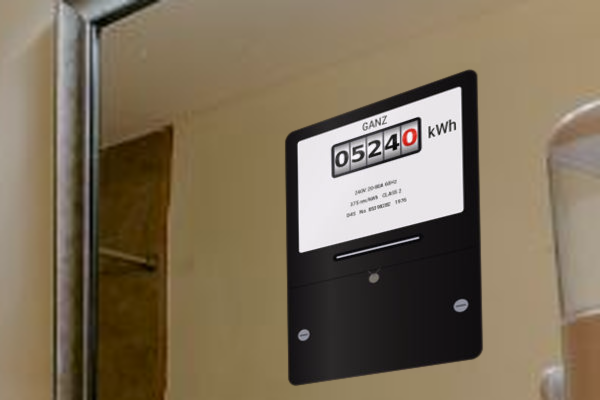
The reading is 524.0 kWh
